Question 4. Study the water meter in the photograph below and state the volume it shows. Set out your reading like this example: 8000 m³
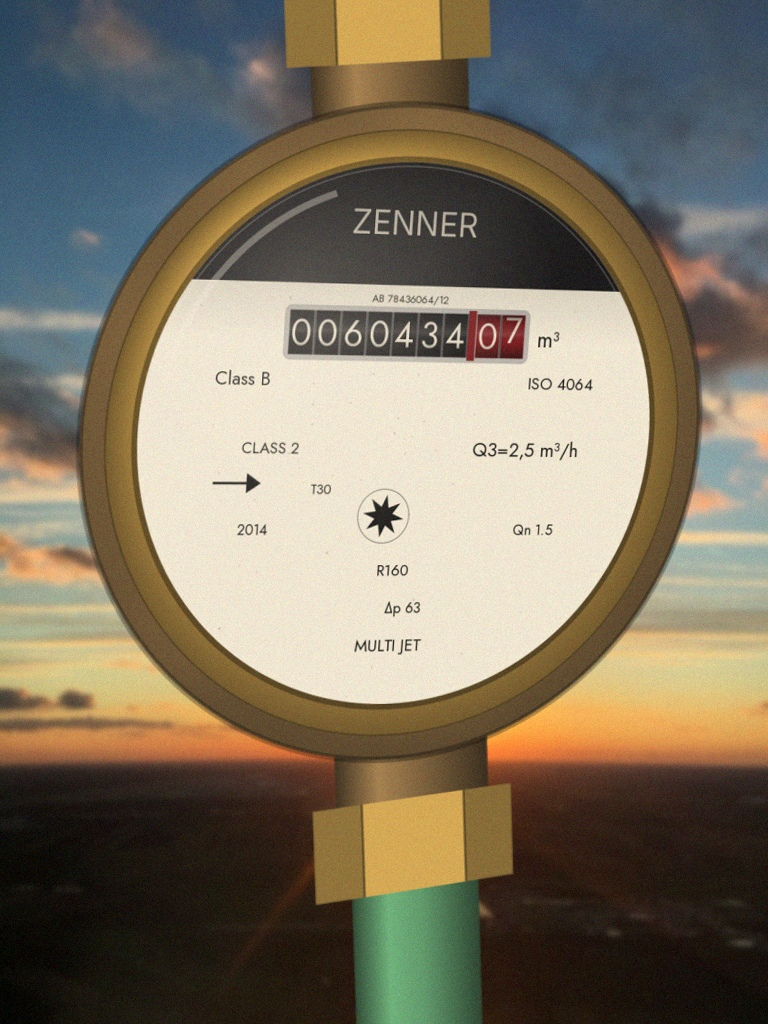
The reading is 60434.07 m³
